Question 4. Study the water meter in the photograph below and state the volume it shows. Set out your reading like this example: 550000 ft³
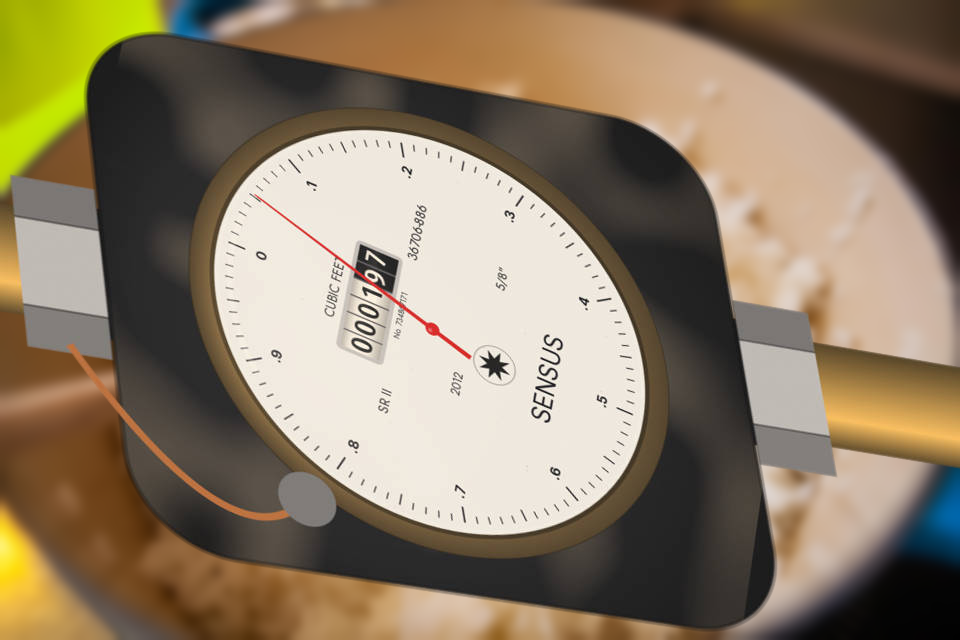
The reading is 197.05 ft³
